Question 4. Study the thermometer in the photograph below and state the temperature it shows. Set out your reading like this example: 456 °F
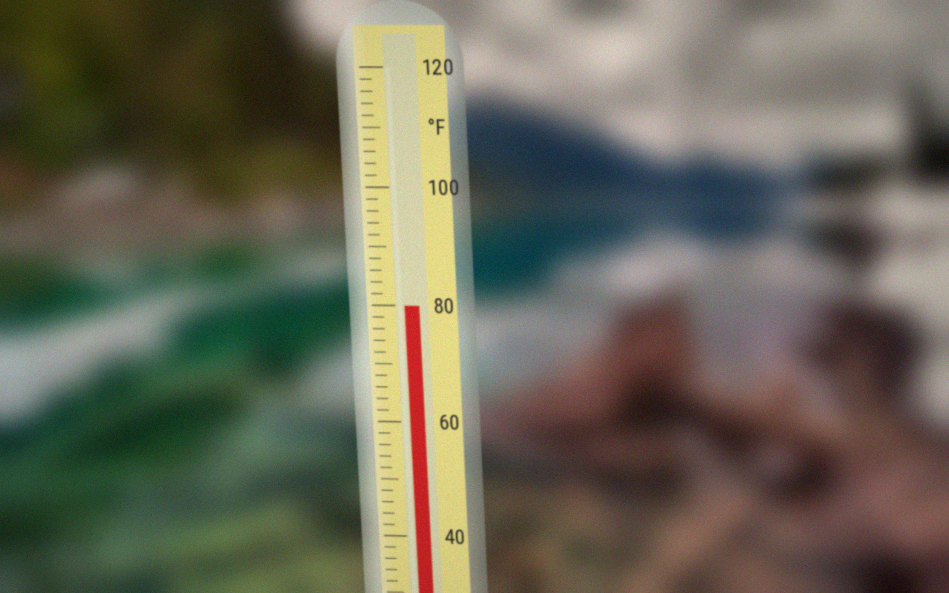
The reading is 80 °F
